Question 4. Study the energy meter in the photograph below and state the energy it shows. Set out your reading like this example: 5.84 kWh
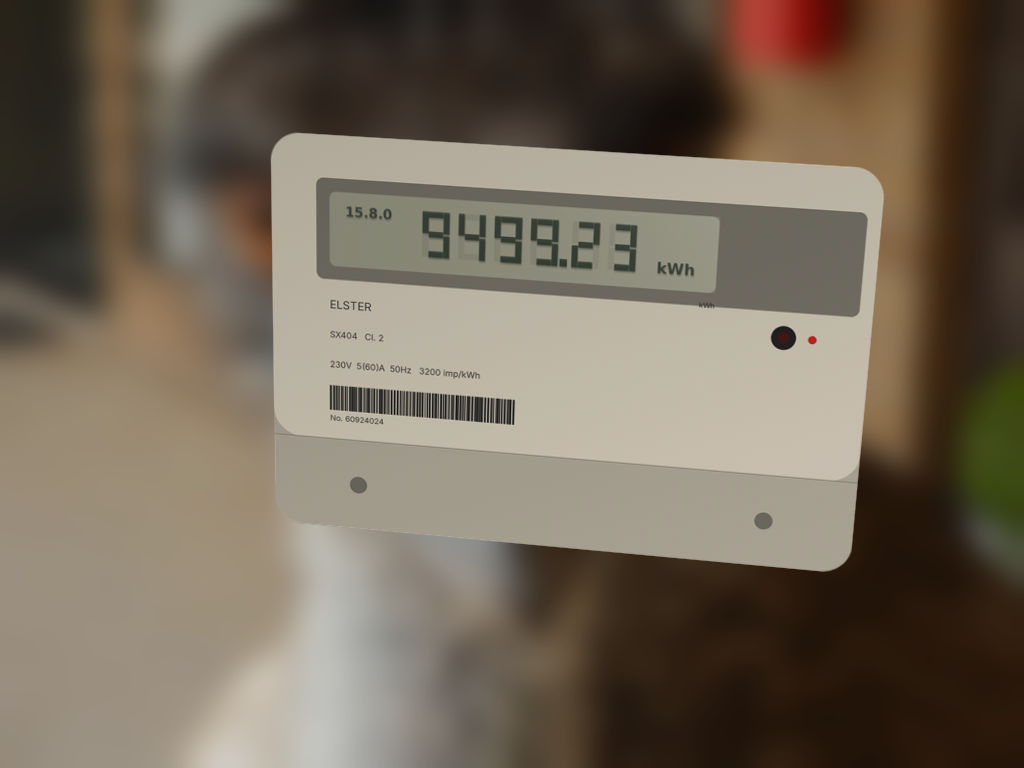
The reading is 9499.23 kWh
